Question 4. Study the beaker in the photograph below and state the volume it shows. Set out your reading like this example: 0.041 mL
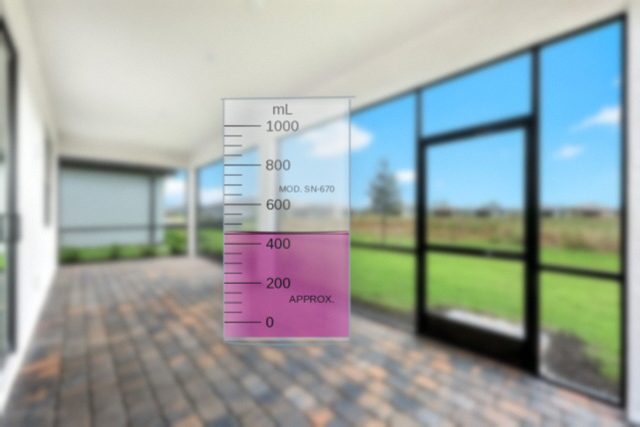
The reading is 450 mL
